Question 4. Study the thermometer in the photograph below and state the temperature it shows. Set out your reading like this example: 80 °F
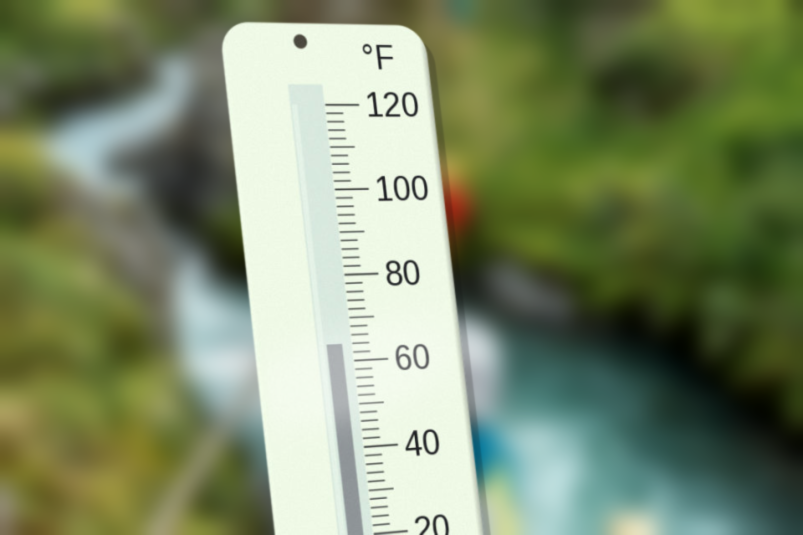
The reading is 64 °F
